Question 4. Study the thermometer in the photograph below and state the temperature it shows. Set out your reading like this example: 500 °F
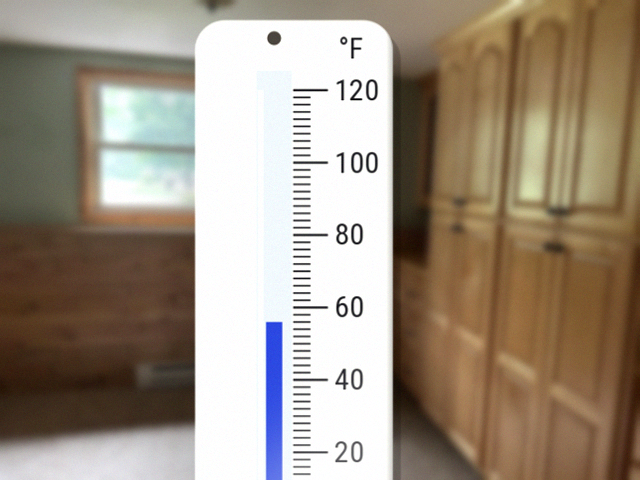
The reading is 56 °F
